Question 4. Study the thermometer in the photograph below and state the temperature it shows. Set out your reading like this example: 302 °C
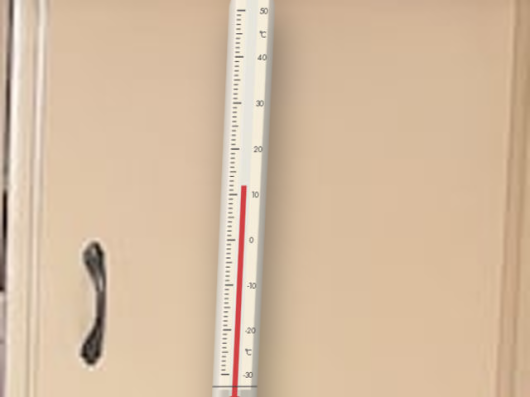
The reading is 12 °C
